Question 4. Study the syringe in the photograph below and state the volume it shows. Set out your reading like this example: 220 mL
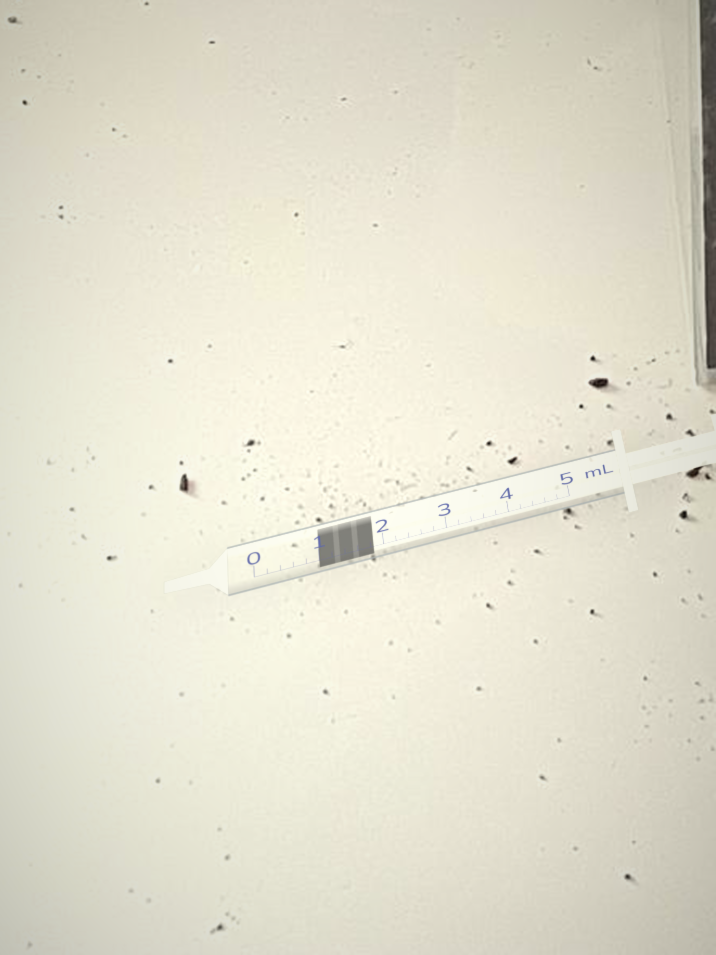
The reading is 1 mL
